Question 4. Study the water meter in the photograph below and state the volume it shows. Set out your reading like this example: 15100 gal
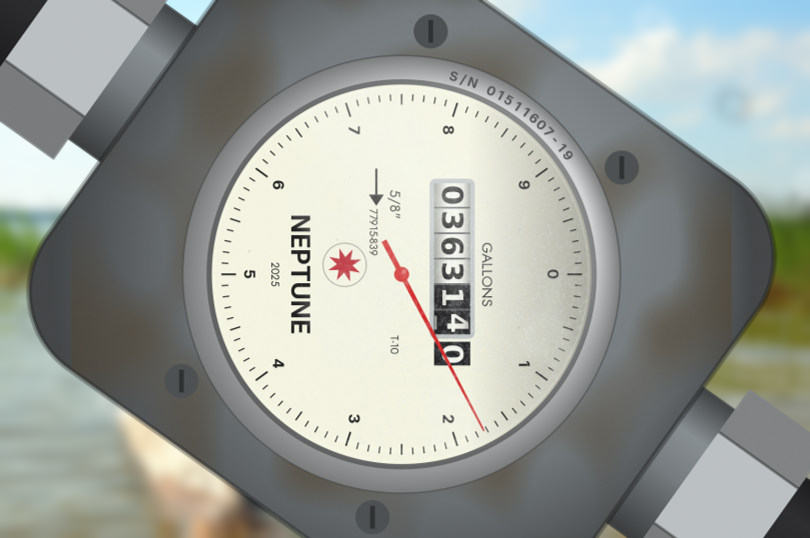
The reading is 363141.7 gal
